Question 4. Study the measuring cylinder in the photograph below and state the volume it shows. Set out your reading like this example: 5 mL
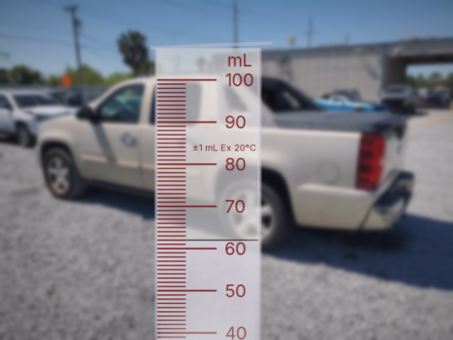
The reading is 62 mL
